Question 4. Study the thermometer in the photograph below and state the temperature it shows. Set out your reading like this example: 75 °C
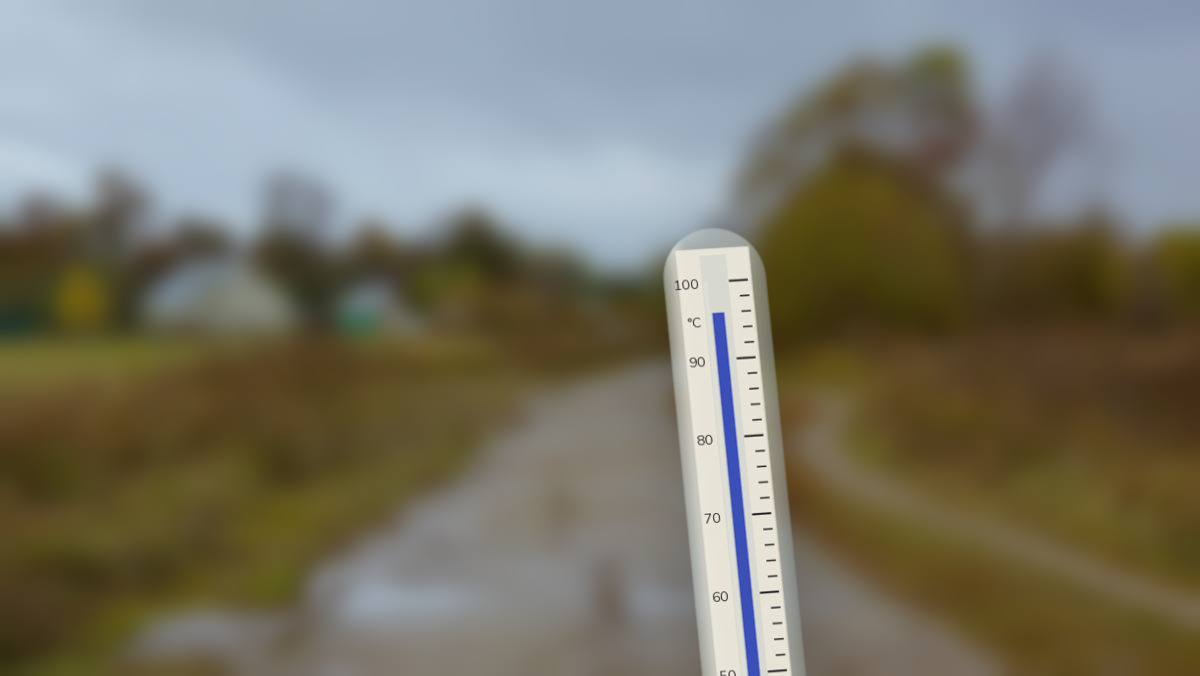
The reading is 96 °C
